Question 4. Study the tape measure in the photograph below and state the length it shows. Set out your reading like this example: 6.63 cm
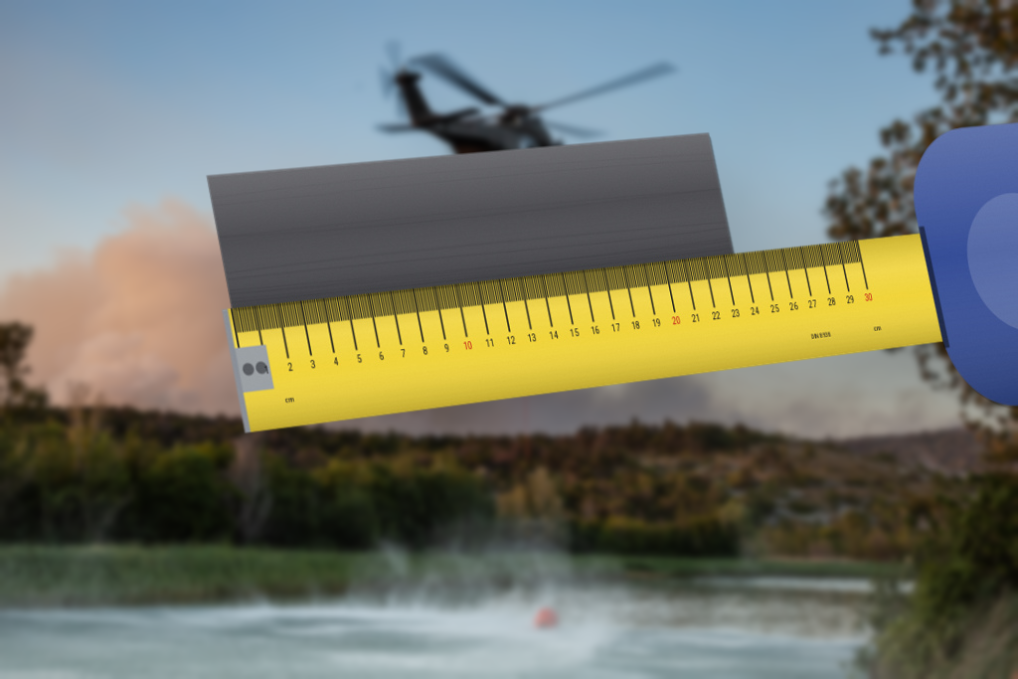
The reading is 23.5 cm
